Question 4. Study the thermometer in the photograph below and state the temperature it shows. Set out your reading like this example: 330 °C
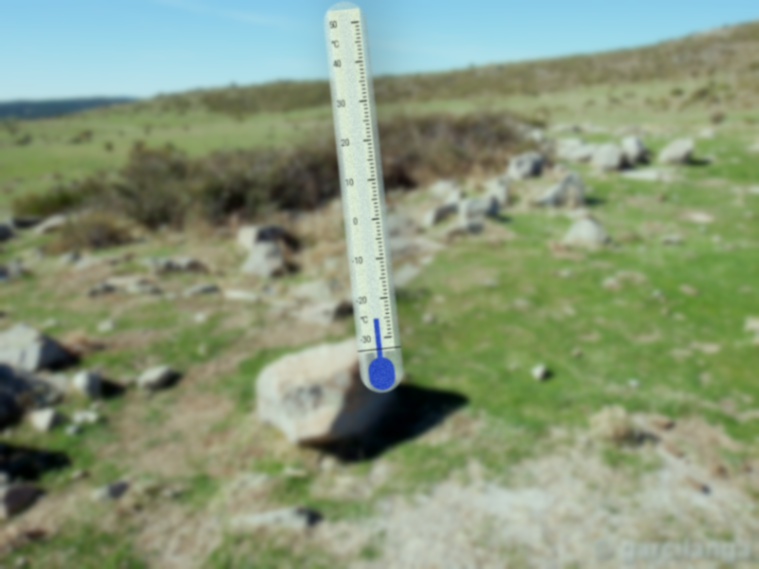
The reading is -25 °C
